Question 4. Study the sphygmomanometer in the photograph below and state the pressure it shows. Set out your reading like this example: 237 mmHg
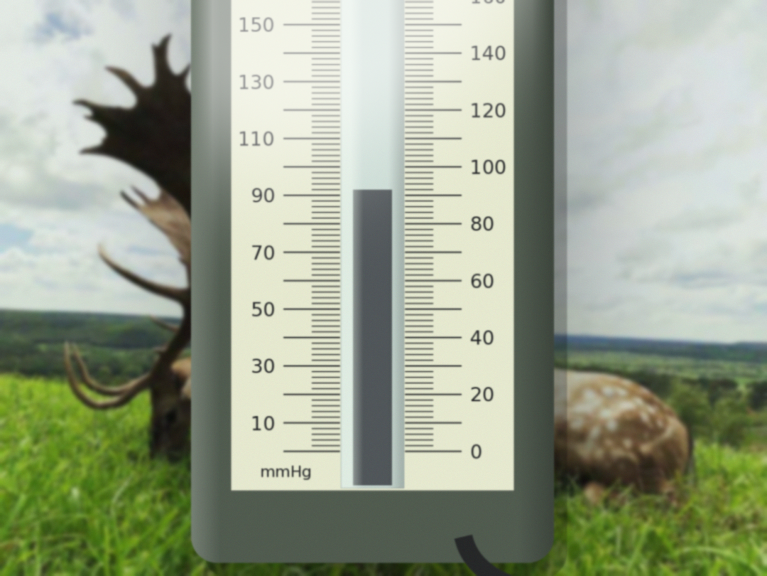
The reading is 92 mmHg
